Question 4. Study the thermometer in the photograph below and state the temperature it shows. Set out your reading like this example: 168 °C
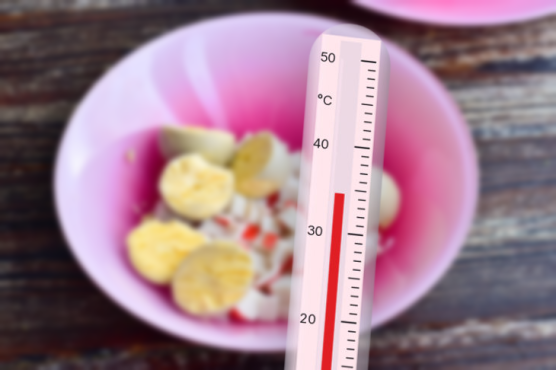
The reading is 34.5 °C
